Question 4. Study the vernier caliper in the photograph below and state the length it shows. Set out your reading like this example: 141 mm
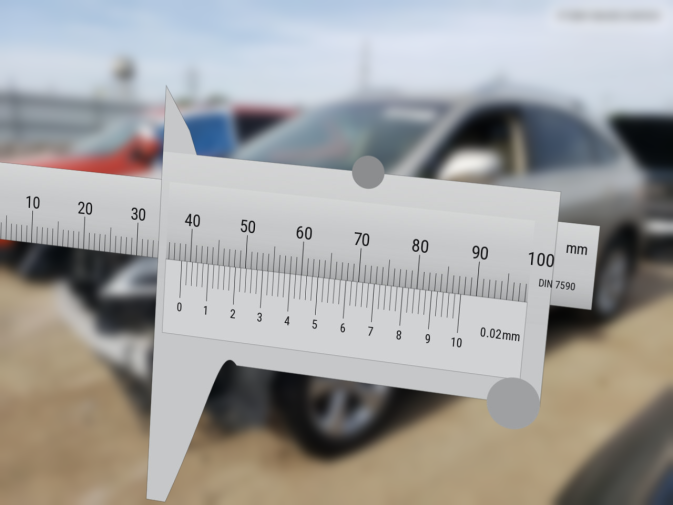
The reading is 38.4 mm
